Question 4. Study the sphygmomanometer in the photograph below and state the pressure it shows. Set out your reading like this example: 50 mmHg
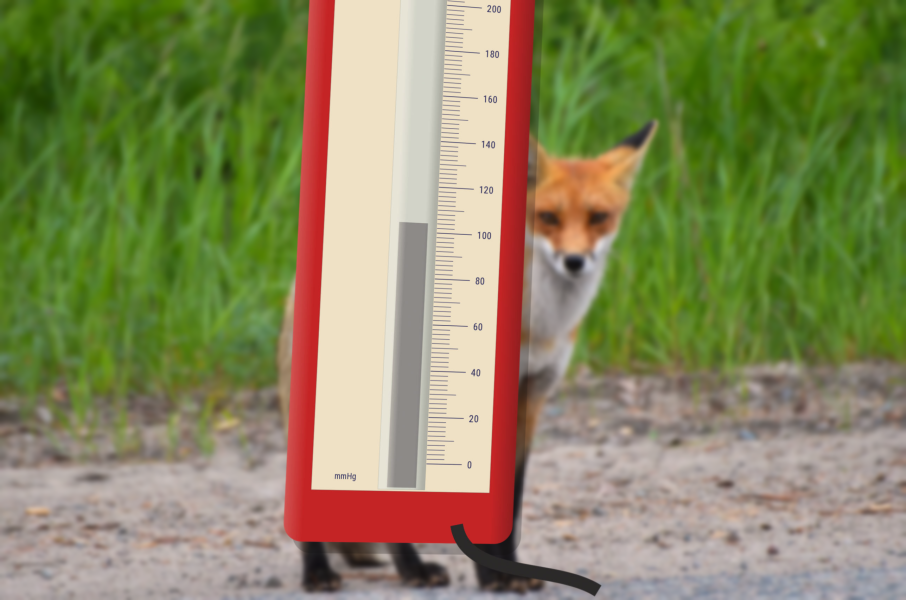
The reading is 104 mmHg
